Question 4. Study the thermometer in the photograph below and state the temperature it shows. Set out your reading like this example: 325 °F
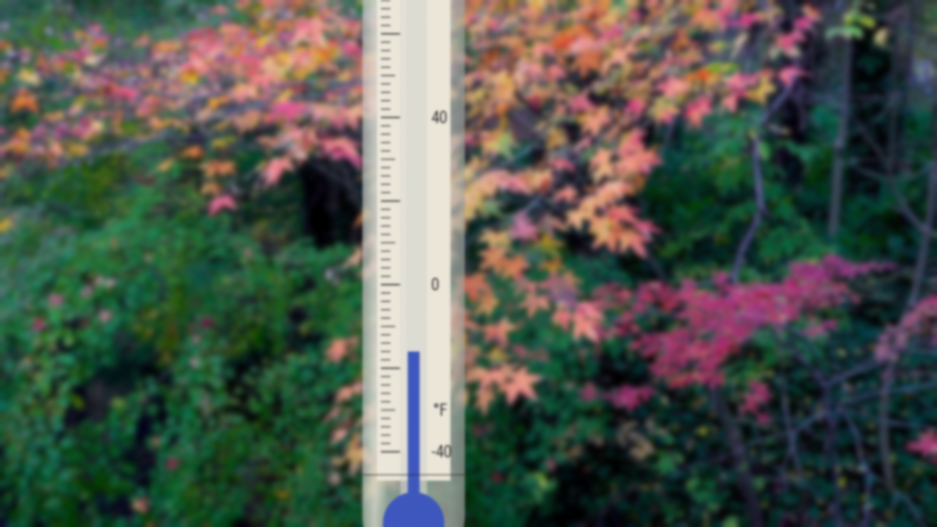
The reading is -16 °F
